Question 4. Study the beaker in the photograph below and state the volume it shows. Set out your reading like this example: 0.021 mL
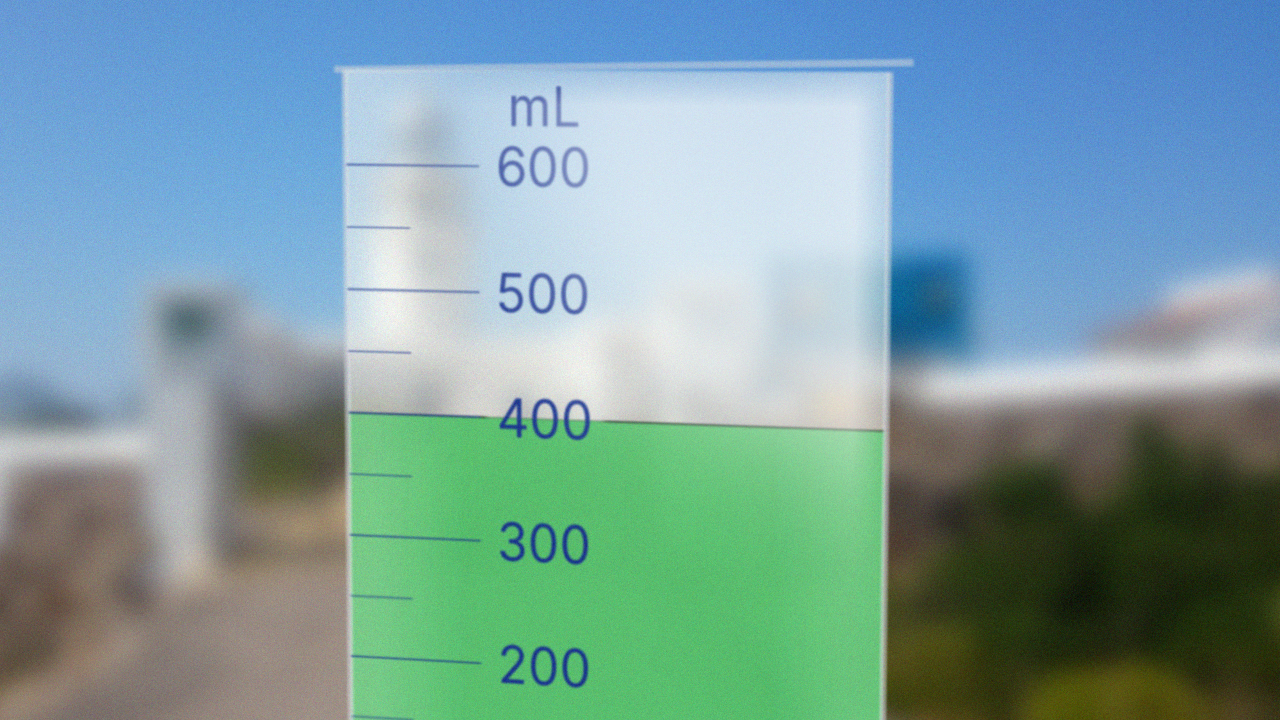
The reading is 400 mL
